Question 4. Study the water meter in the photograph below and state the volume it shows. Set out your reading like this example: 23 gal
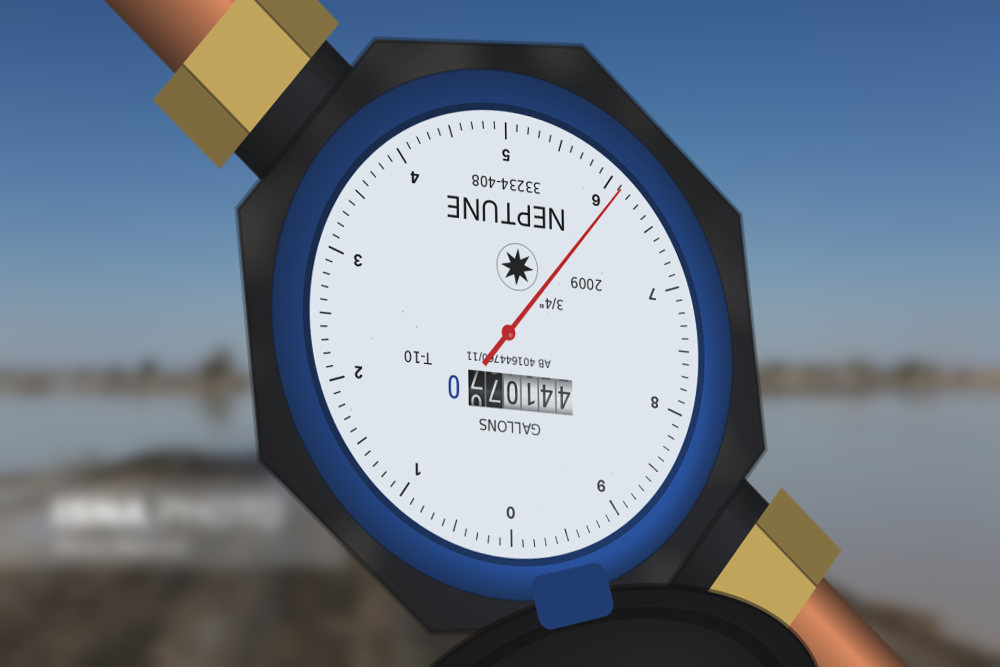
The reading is 4410766.1 gal
